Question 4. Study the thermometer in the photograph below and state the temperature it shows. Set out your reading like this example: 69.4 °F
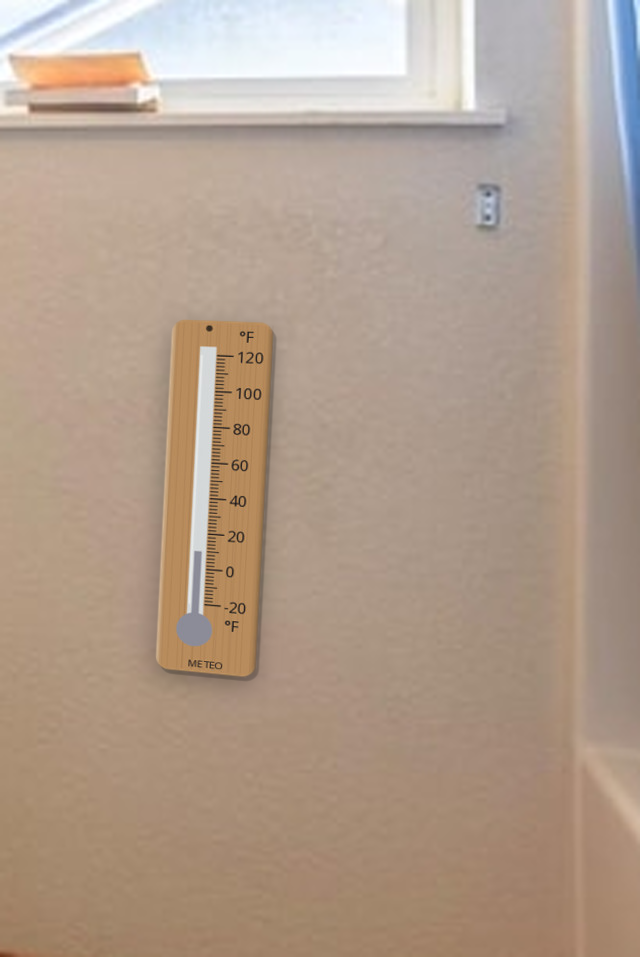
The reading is 10 °F
